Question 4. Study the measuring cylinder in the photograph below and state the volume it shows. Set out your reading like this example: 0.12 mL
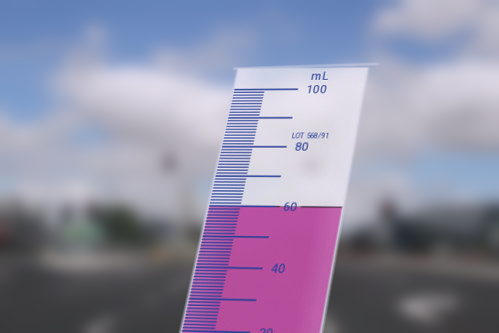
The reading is 60 mL
